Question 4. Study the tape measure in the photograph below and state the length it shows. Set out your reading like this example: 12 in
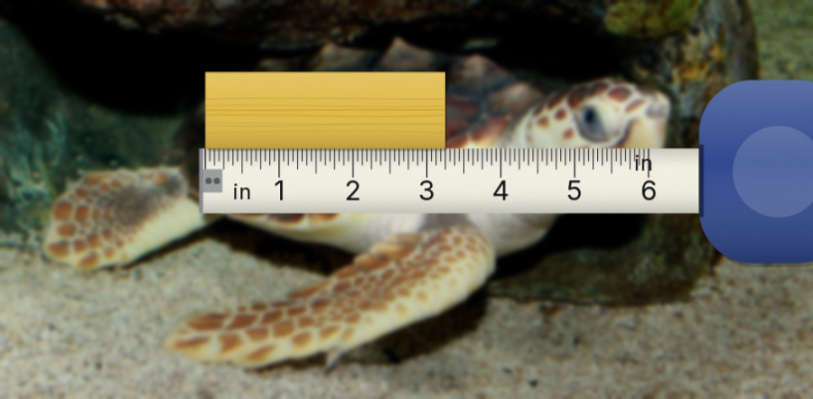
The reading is 3.25 in
